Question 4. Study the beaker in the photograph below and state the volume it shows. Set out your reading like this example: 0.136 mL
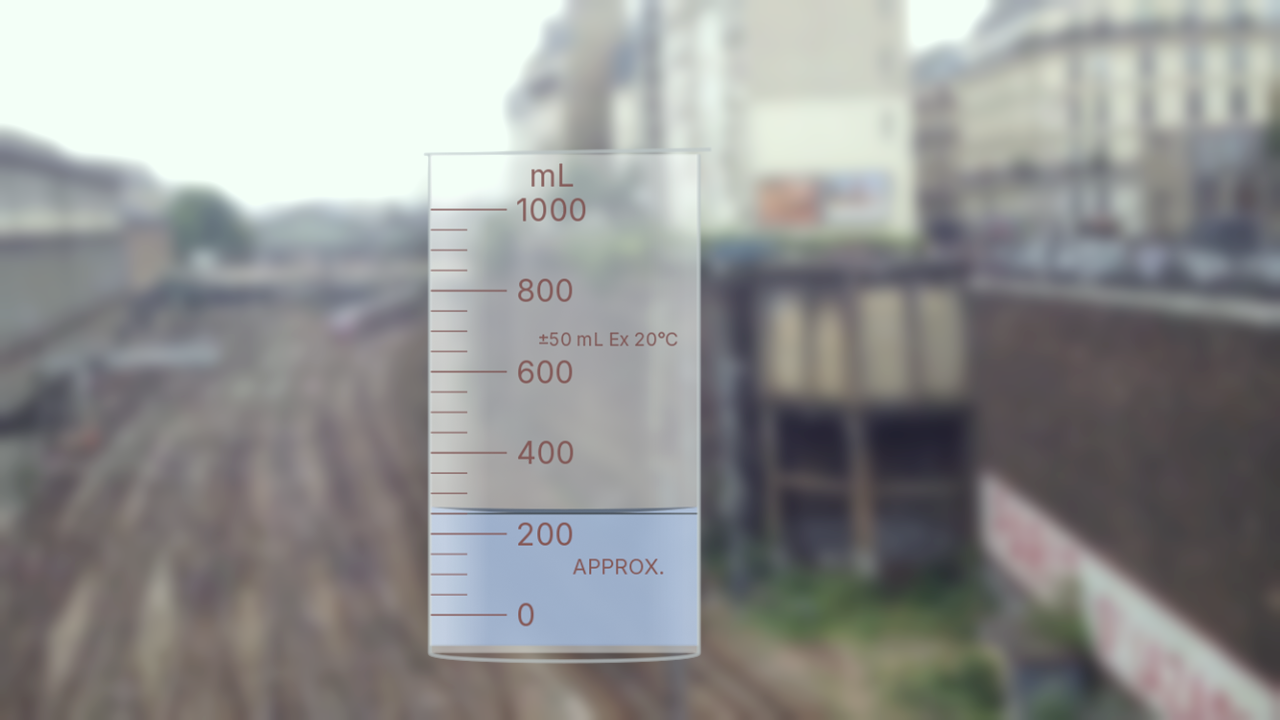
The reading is 250 mL
